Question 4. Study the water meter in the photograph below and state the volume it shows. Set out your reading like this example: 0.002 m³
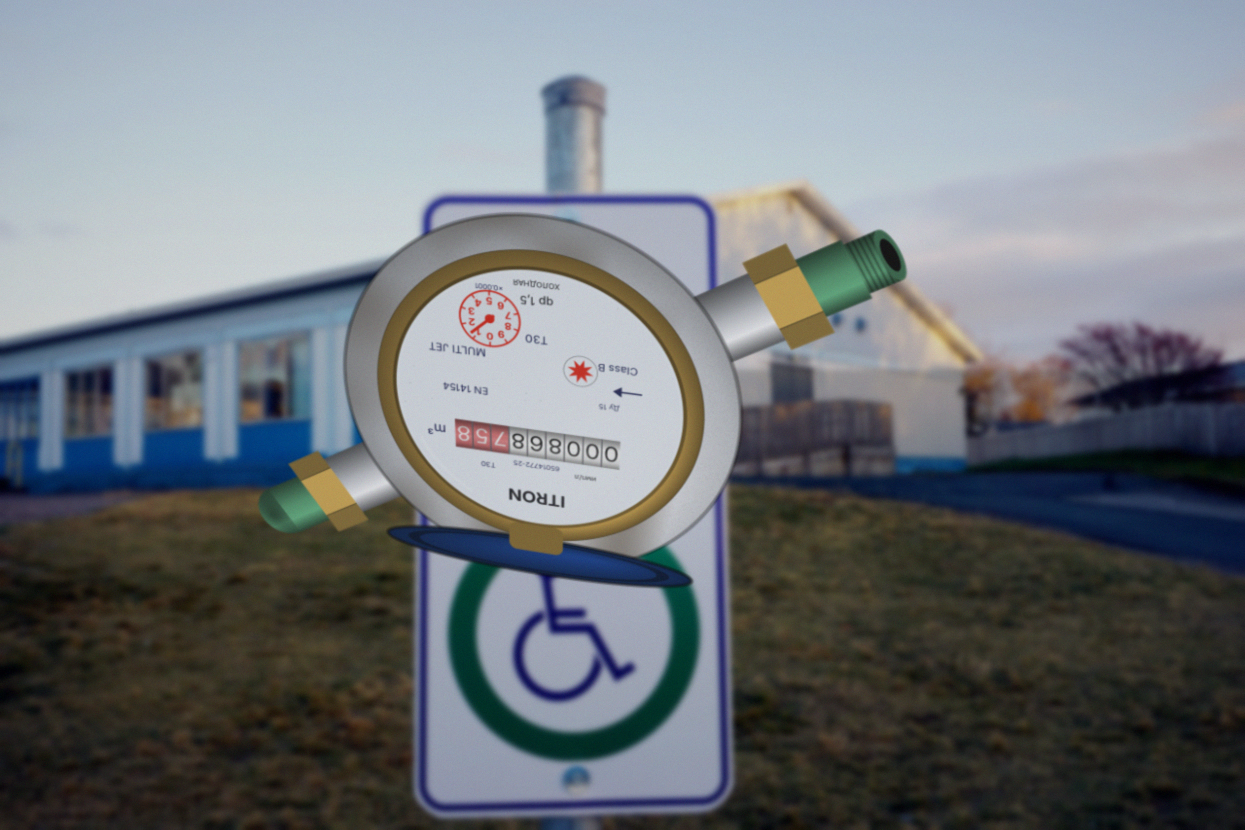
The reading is 868.7581 m³
